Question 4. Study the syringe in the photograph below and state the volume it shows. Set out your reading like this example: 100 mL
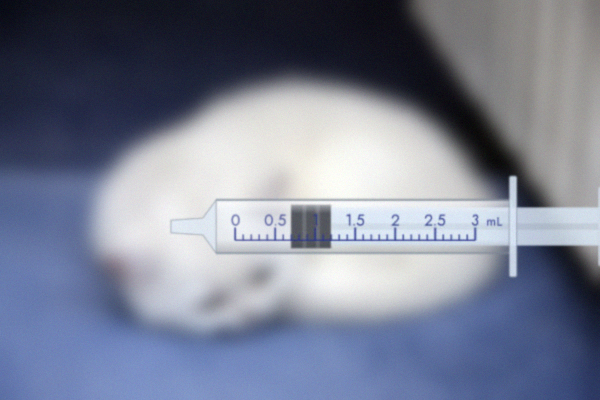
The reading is 0.7 mL
